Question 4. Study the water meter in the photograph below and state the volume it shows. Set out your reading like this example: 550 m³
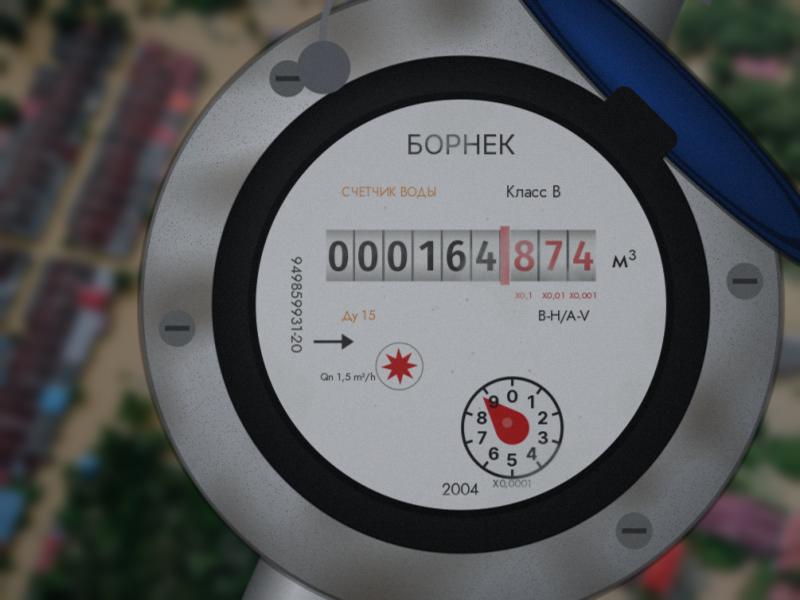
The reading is 164.8748 m³
